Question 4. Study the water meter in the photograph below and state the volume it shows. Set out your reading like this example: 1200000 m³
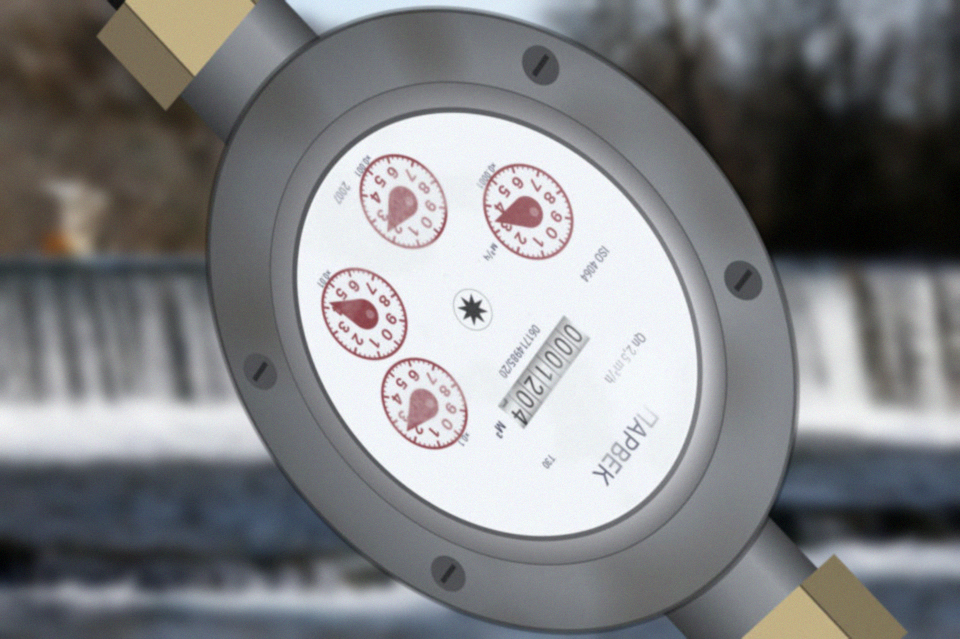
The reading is 1204.2423 m³
